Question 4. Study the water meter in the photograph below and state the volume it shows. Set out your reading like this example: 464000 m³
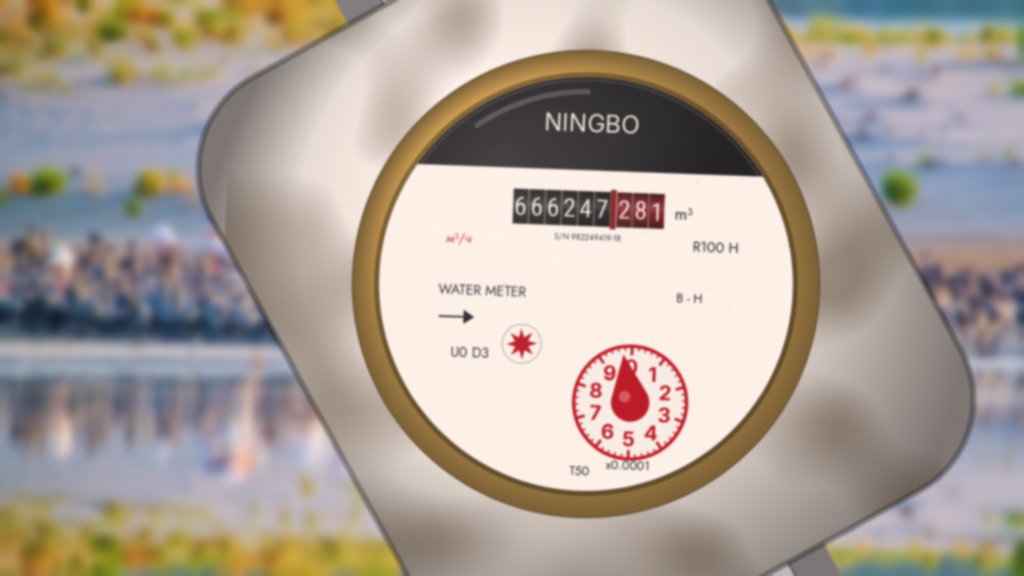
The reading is 666247.2809 m³
